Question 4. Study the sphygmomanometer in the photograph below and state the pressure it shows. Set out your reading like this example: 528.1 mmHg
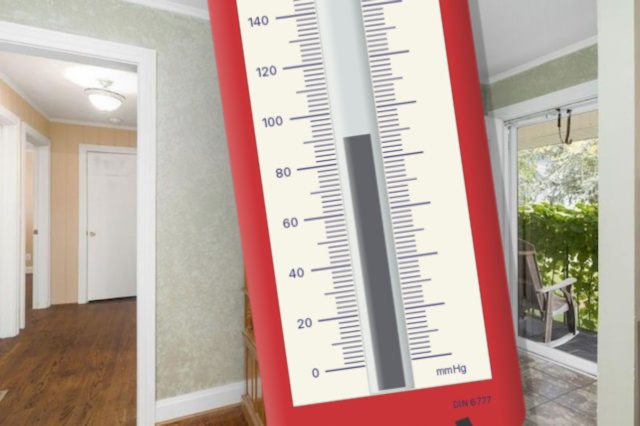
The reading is 90 mmHg
